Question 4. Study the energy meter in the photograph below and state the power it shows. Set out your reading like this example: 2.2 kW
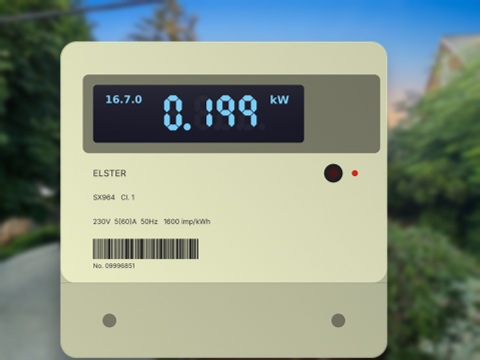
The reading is 0.199 kW
